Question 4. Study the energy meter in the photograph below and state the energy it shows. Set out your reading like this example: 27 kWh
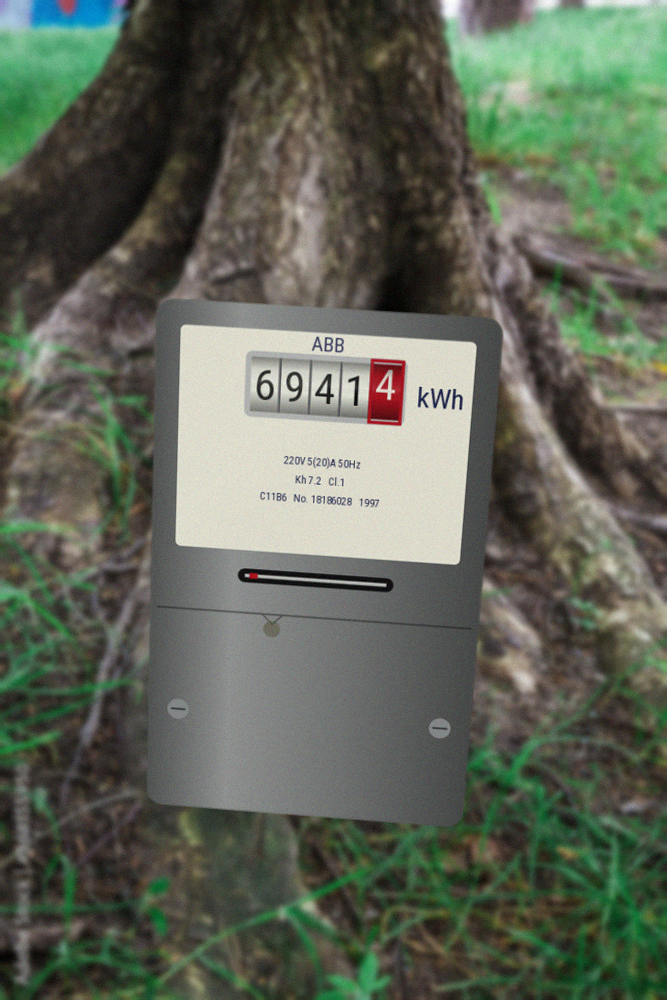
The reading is 6941.4 kWh
